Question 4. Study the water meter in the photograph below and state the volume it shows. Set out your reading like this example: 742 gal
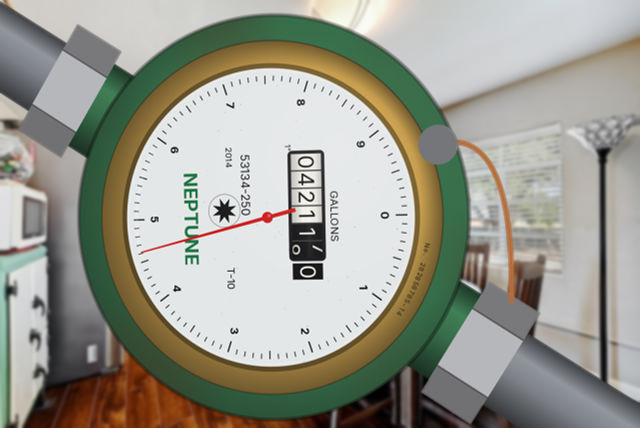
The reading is 421174.6 gal
